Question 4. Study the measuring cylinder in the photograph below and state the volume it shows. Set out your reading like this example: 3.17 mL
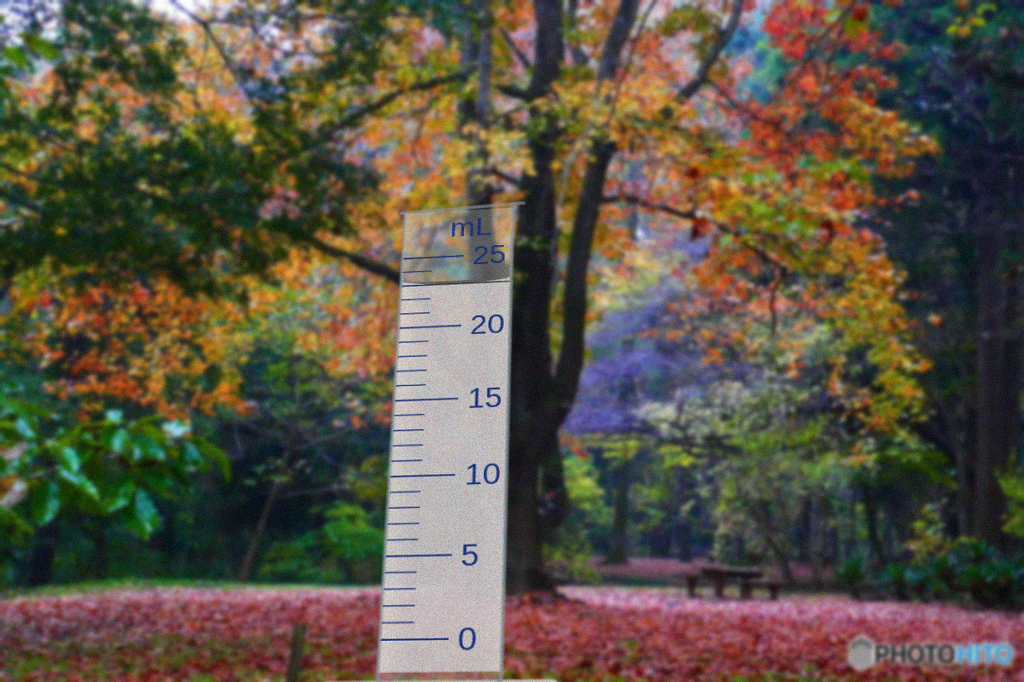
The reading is 23 mL
